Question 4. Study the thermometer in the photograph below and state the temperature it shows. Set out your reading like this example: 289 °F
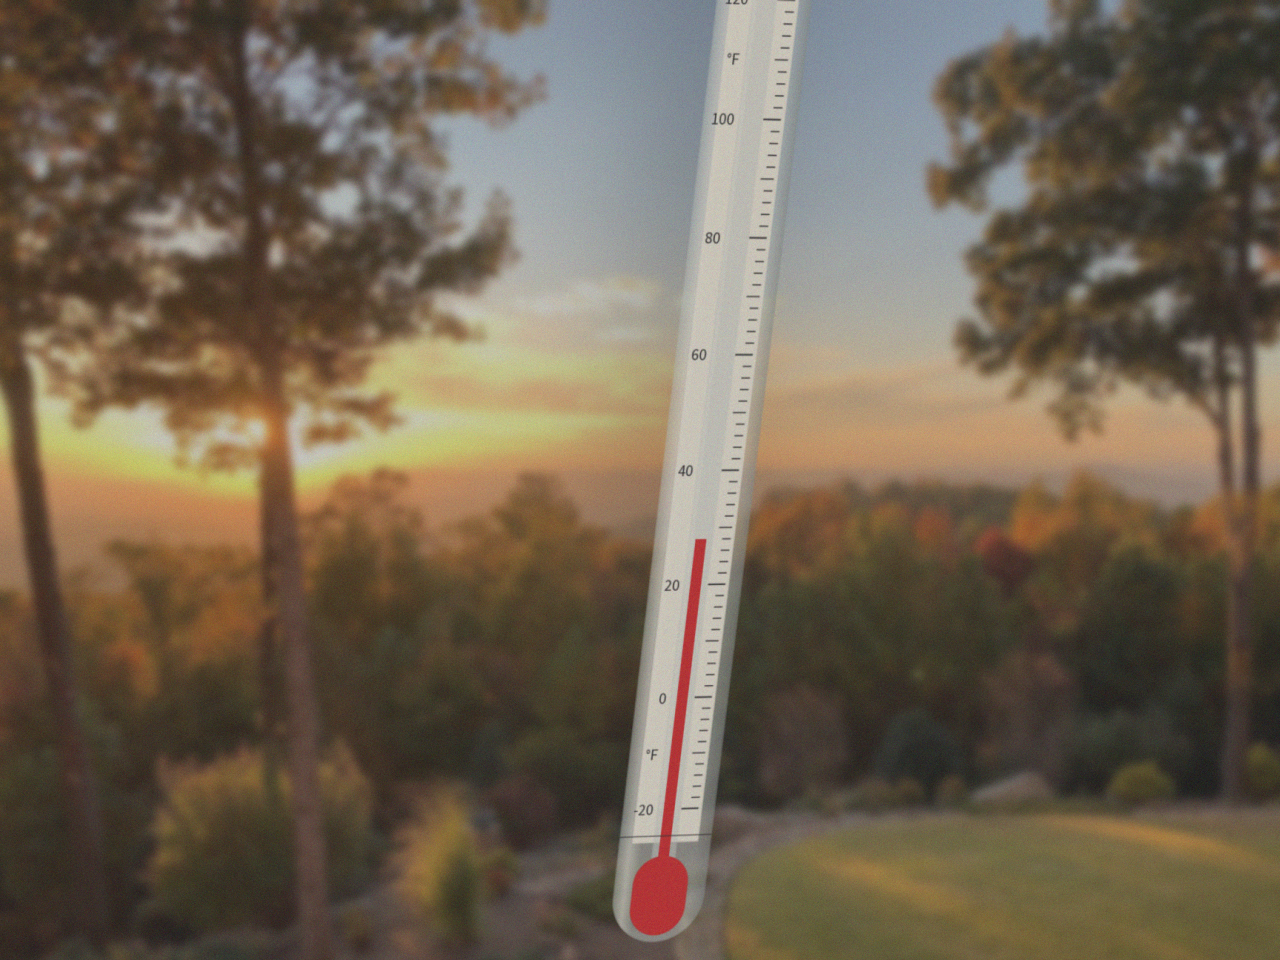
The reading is 28 °F
